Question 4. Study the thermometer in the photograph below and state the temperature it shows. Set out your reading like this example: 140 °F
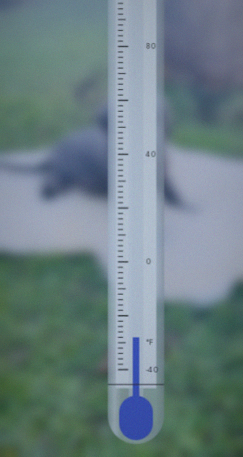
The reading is -28 °F
